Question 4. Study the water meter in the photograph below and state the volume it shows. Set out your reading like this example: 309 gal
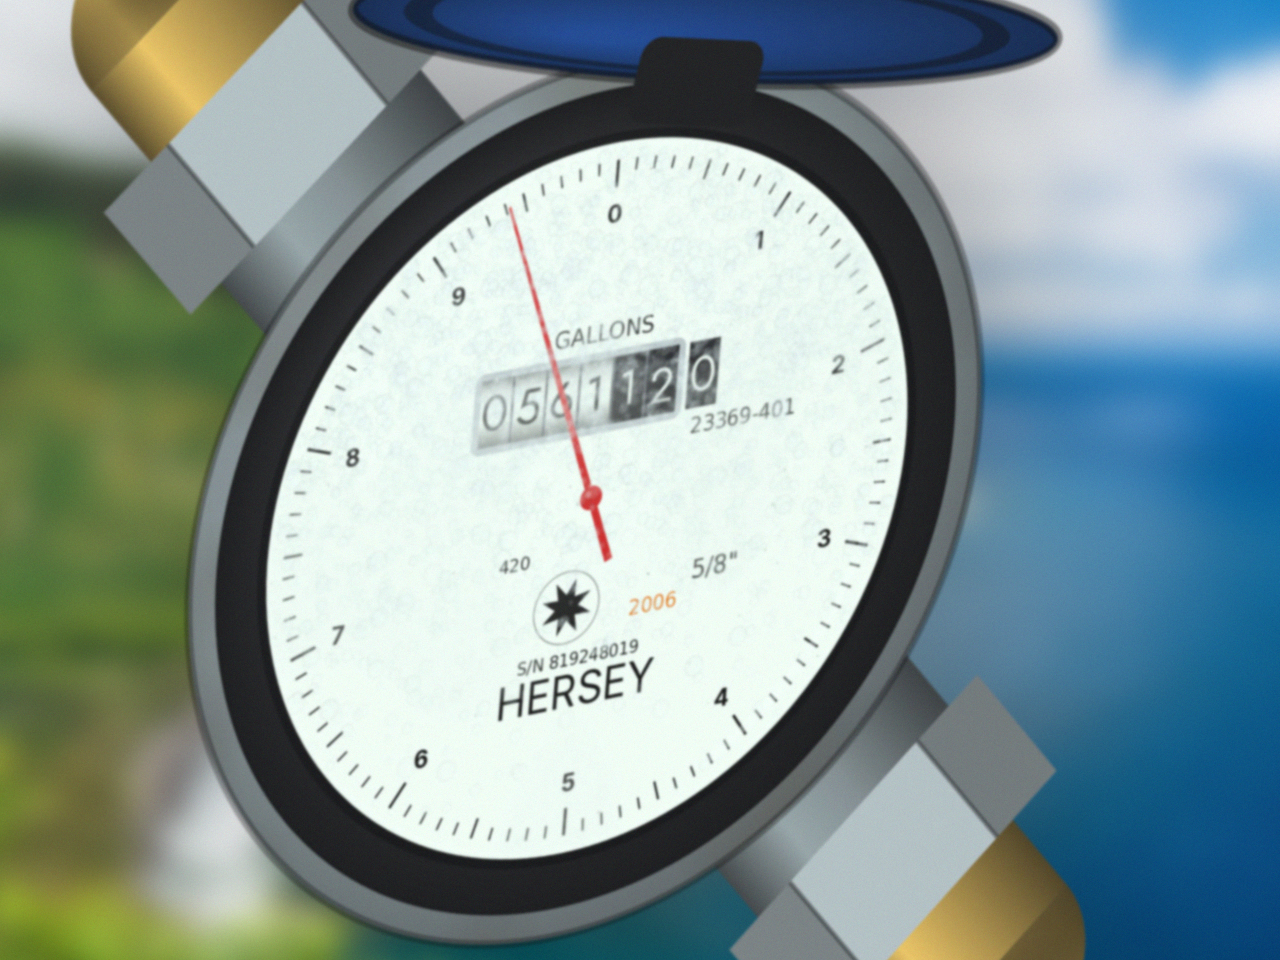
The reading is 561119.4 gal
